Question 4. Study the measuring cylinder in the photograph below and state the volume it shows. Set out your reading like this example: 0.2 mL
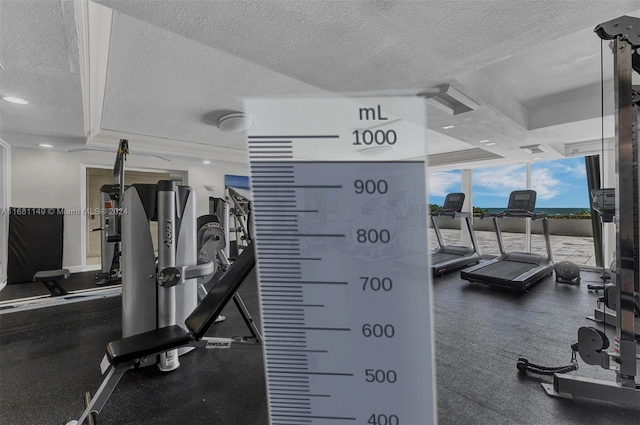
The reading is 950 mL
